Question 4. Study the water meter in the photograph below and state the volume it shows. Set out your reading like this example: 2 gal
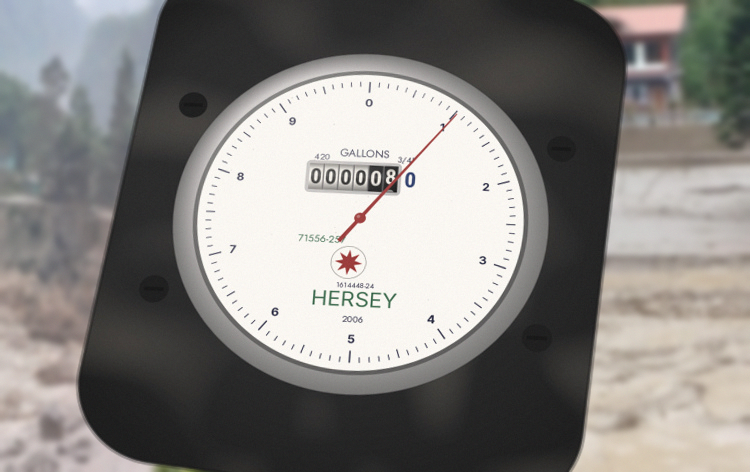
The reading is 81.0 gal
